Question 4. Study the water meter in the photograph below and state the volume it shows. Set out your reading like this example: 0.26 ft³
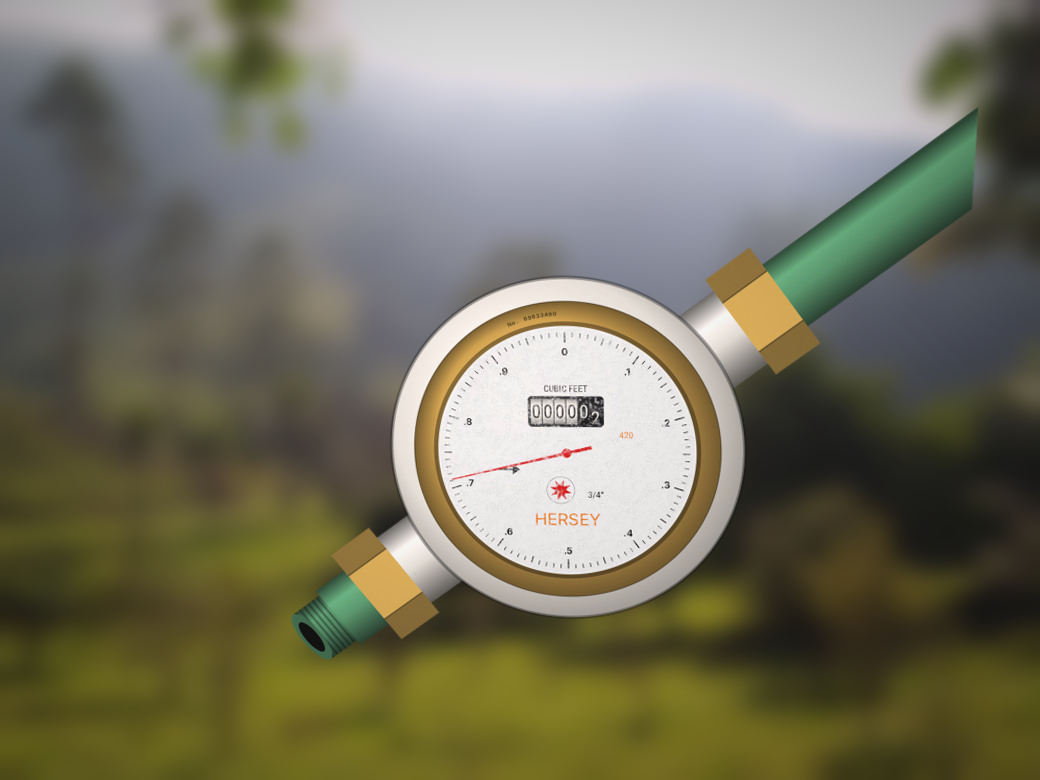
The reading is 1.71 ft³
